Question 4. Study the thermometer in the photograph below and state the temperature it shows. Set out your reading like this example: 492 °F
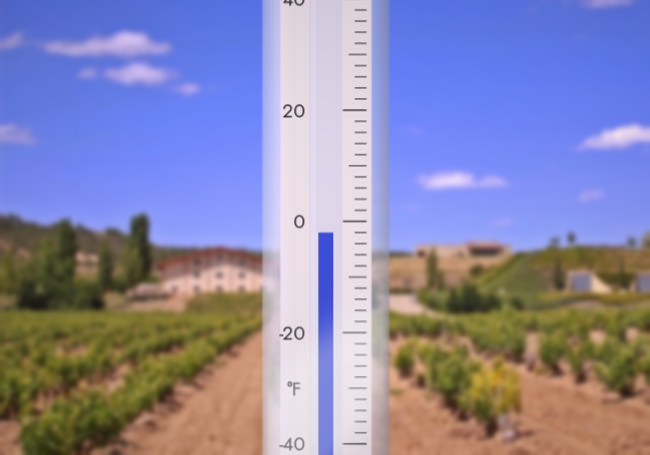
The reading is -2 °F
